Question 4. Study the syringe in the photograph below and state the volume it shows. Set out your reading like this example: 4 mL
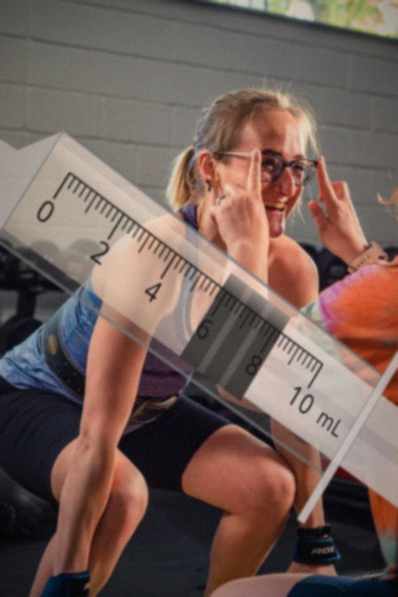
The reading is 5.8 mL
